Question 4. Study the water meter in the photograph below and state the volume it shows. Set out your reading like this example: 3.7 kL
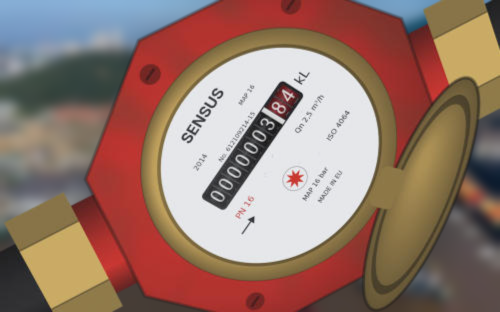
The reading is 3.84 kL
